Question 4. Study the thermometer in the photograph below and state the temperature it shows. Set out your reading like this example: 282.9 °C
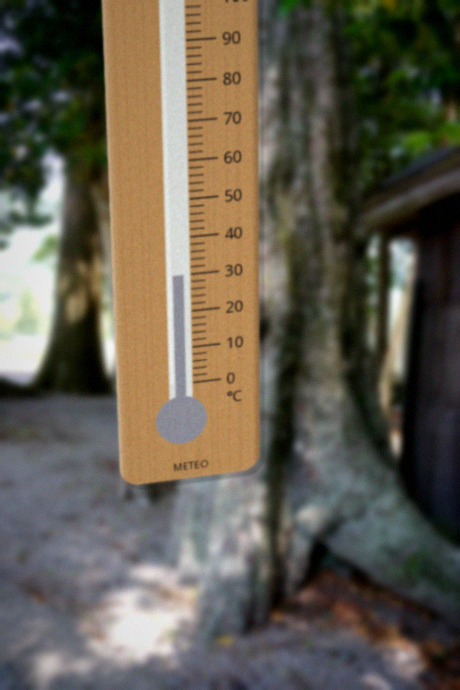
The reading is 30 °C
